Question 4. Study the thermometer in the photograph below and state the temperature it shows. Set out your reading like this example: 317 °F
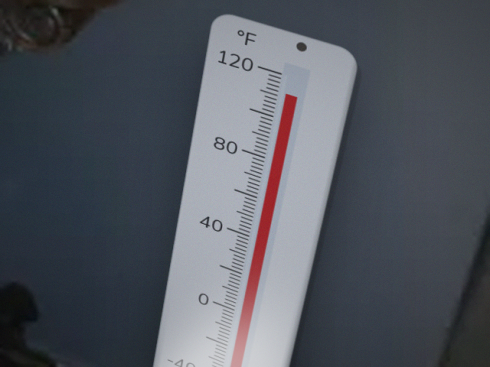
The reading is 112 °F
